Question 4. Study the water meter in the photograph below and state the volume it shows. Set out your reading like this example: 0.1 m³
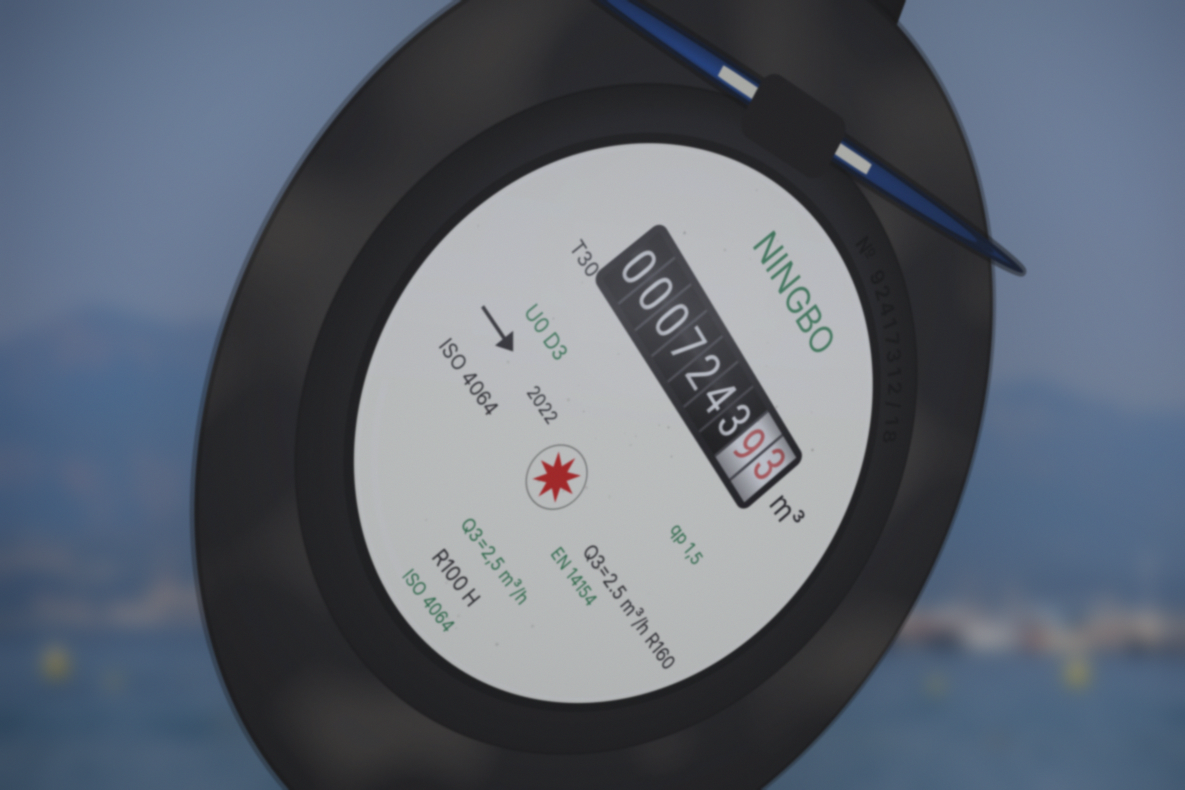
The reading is 7243.93 m³
